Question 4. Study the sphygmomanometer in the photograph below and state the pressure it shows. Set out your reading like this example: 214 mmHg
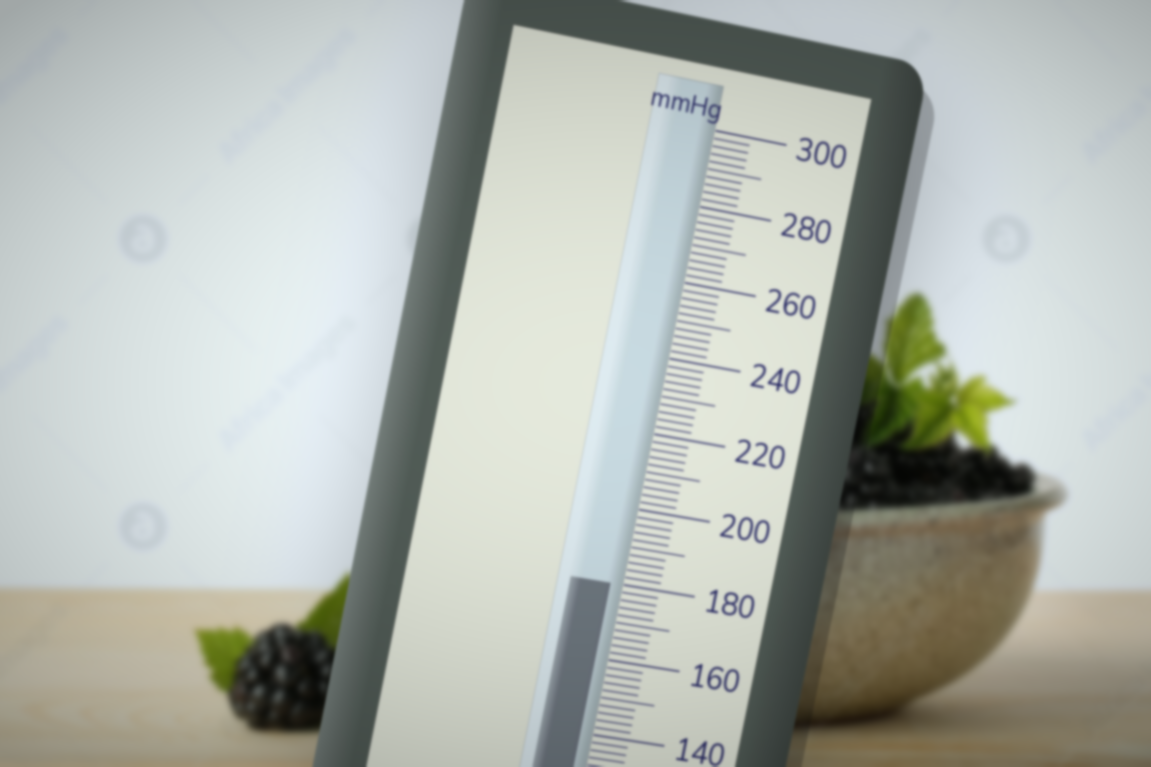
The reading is 180 mmHg
